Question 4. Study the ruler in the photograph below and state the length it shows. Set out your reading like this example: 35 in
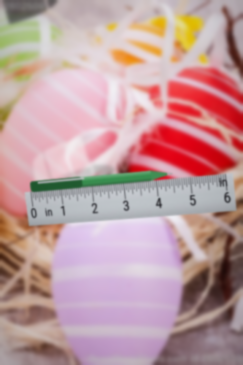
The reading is 4.5 in
